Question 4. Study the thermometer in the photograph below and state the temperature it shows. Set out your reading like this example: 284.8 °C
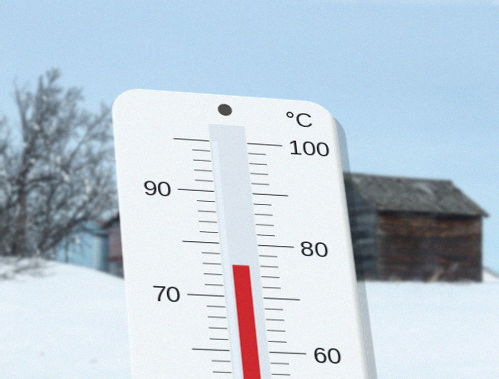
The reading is 76 °C
